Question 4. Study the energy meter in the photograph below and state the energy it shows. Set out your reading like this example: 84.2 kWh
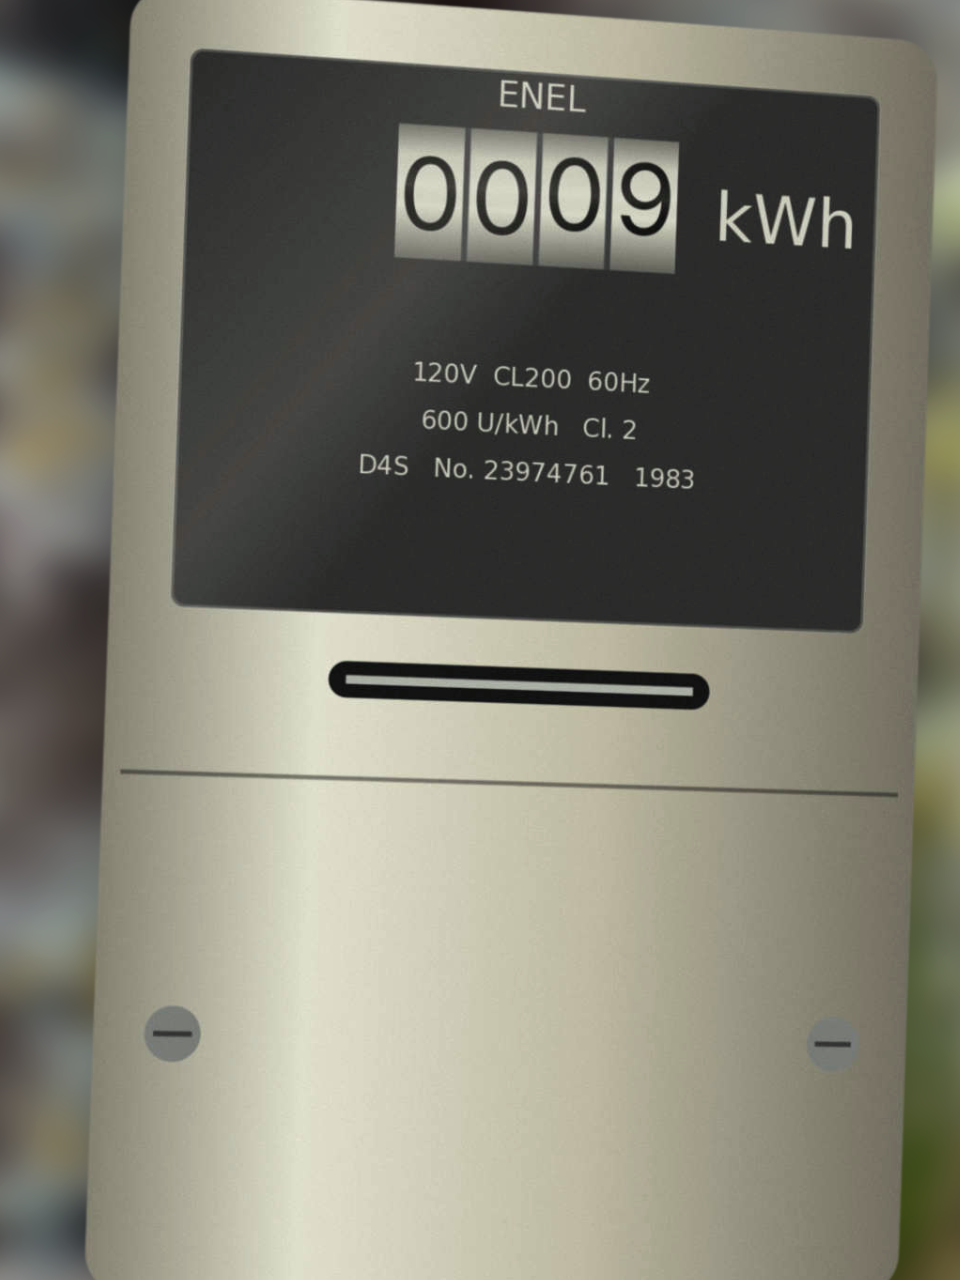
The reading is 9 kWh
